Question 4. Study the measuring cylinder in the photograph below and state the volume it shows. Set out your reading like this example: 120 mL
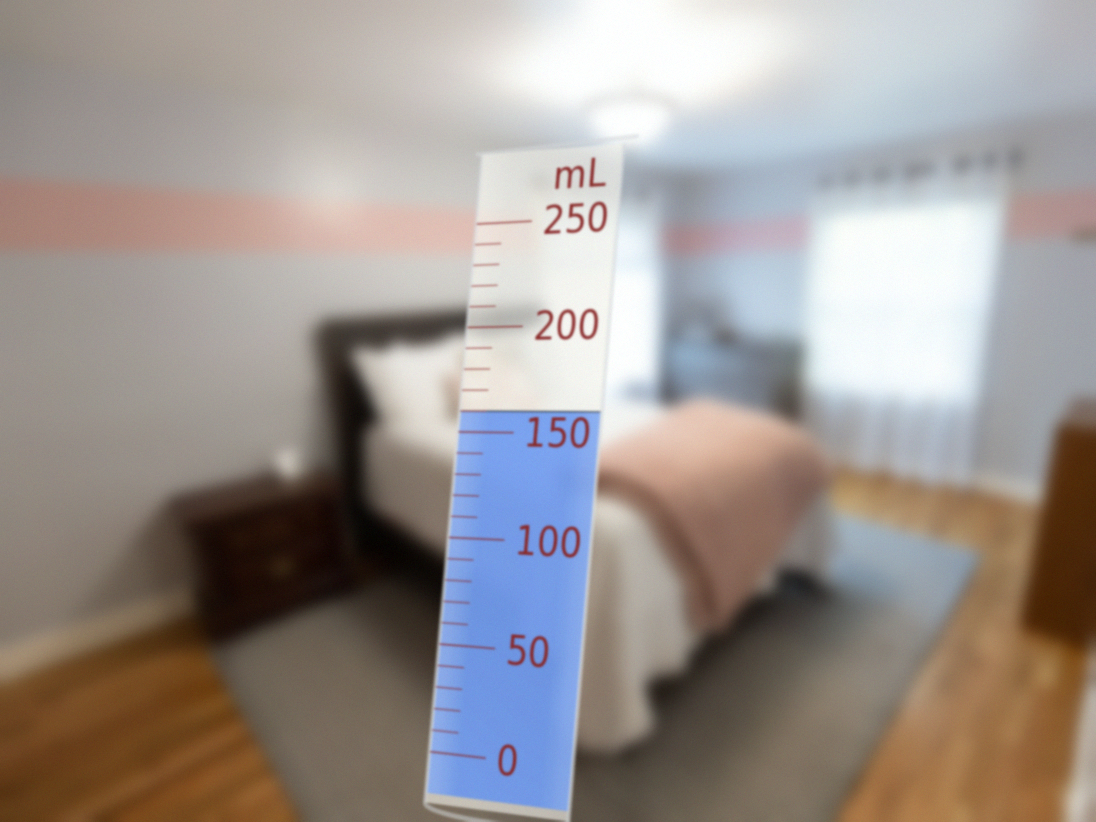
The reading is 160 mL
